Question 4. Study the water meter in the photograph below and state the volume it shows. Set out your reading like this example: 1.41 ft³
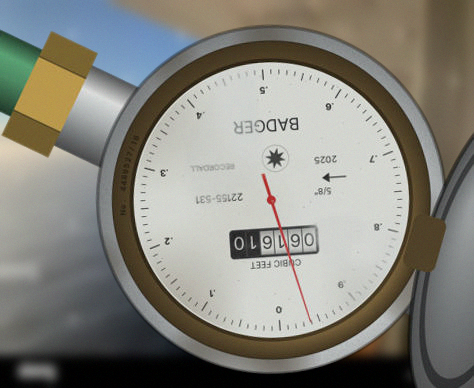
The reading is 61609.96 ft³
